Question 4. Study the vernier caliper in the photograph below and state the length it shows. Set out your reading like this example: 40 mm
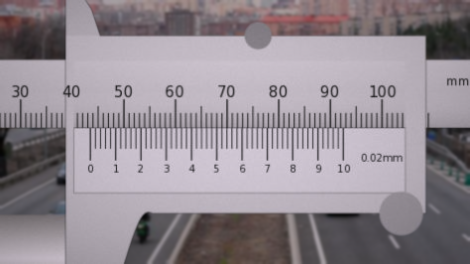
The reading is 43.5 mm
